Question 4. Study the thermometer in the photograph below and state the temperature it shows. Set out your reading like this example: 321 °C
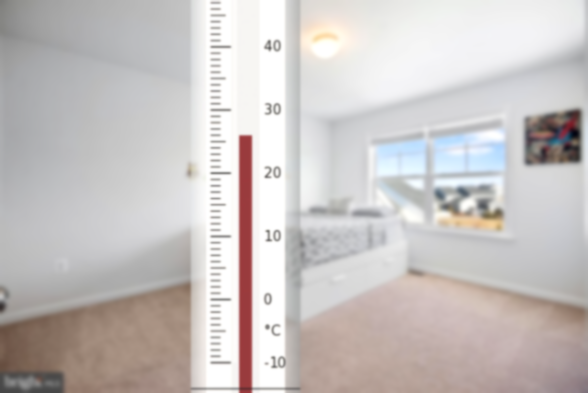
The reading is 26 °C
